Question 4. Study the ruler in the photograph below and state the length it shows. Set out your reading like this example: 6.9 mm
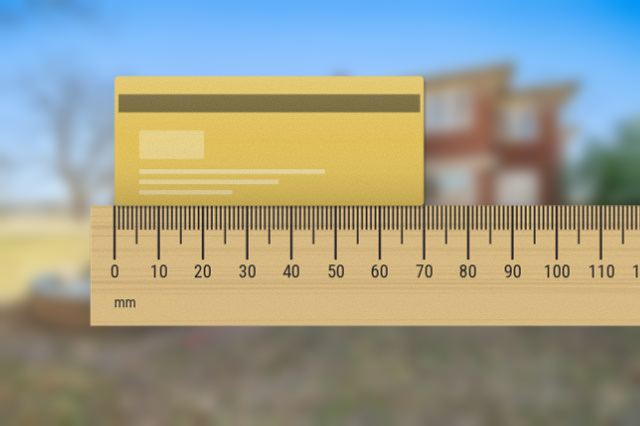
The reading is 70 mm
